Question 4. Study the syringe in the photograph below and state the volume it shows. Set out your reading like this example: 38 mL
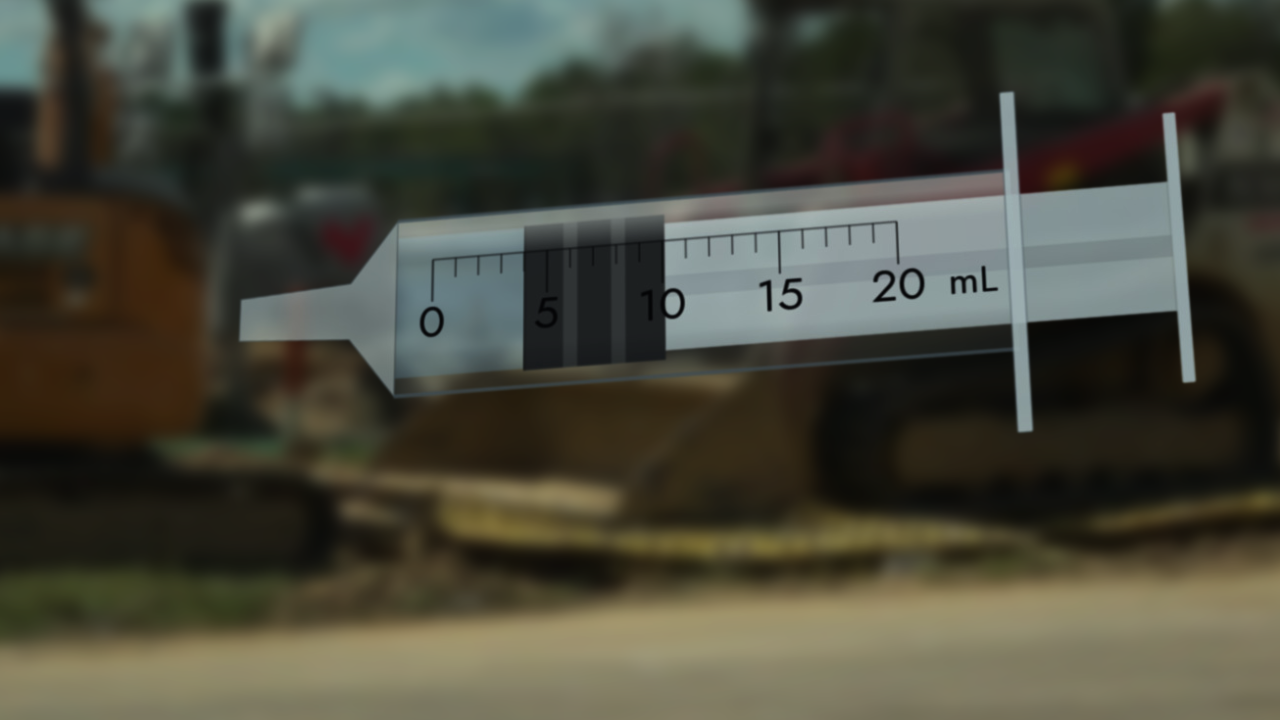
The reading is 4 mL
